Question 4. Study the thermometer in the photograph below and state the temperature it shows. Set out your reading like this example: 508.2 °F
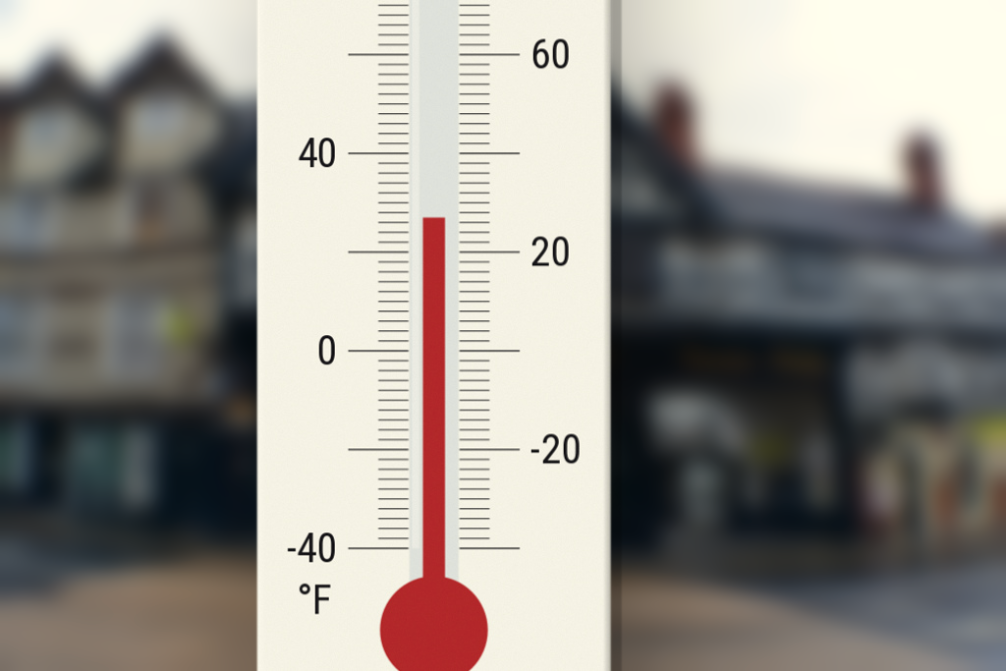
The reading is 27 °F
